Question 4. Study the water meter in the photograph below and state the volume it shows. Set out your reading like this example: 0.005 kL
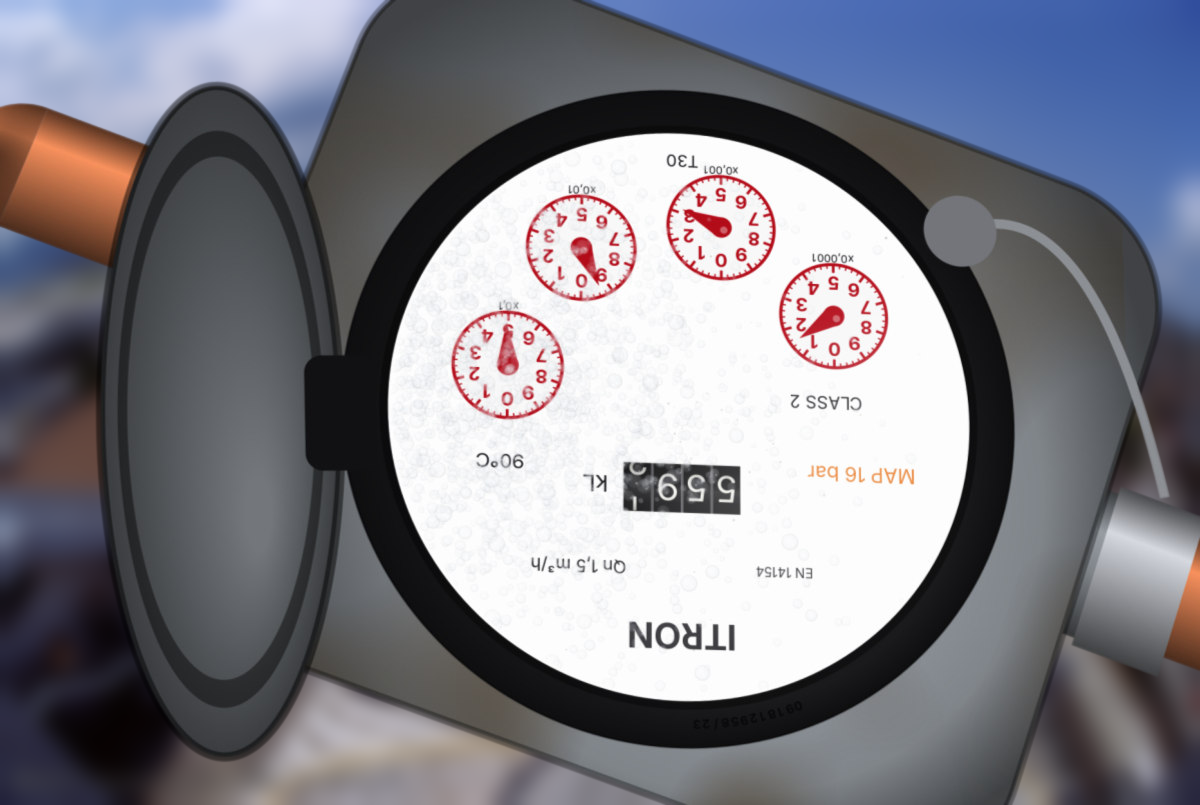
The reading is 5591.4931 kL
